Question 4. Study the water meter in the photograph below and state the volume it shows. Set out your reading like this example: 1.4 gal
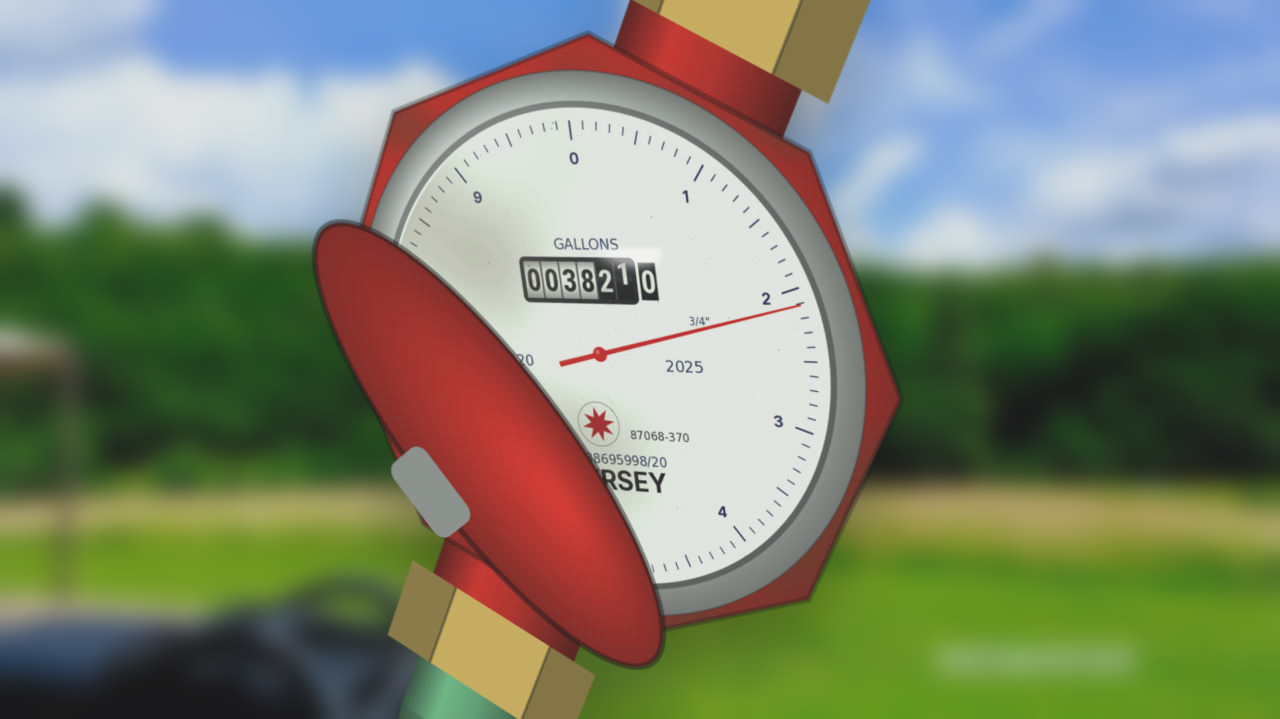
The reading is 38212.1 gal
